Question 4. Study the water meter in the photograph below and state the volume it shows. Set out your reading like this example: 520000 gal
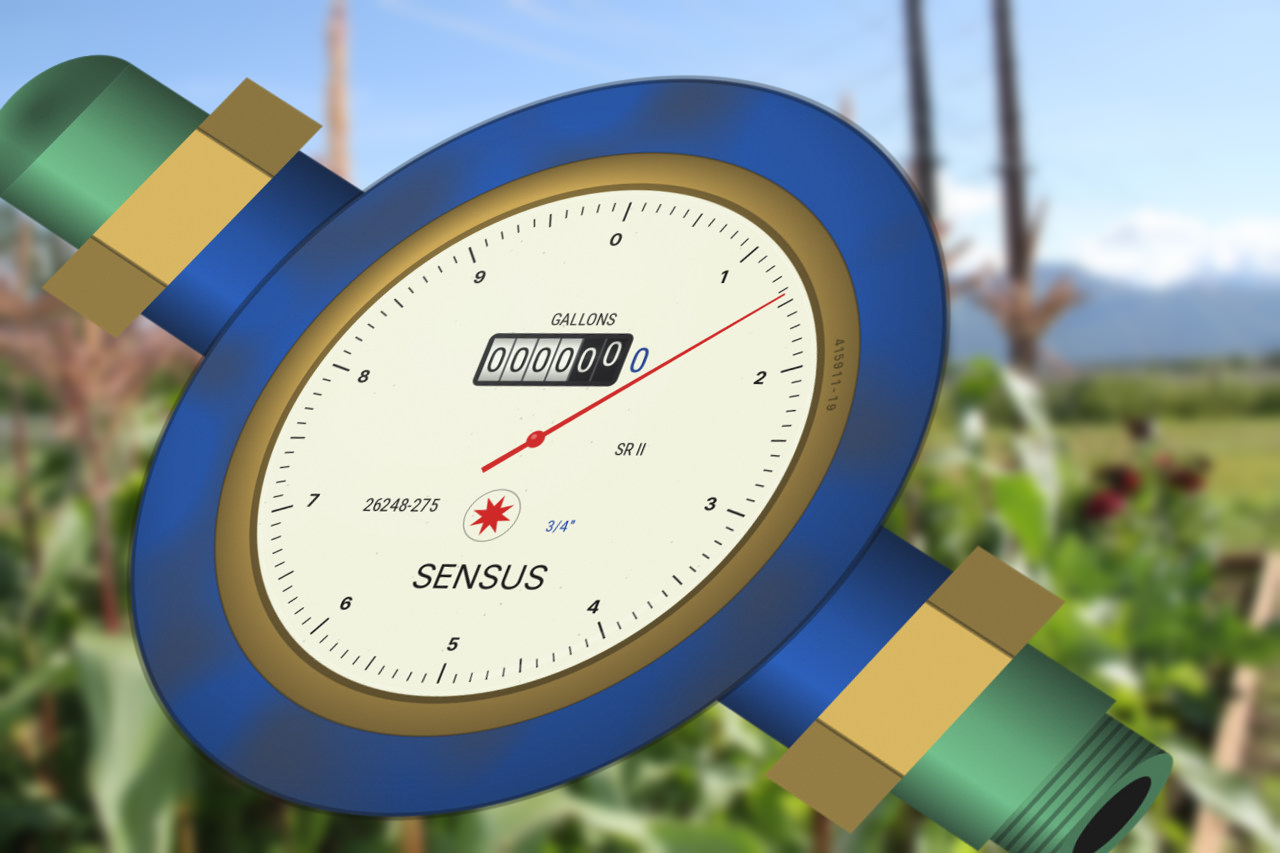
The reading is 1.4 gal
